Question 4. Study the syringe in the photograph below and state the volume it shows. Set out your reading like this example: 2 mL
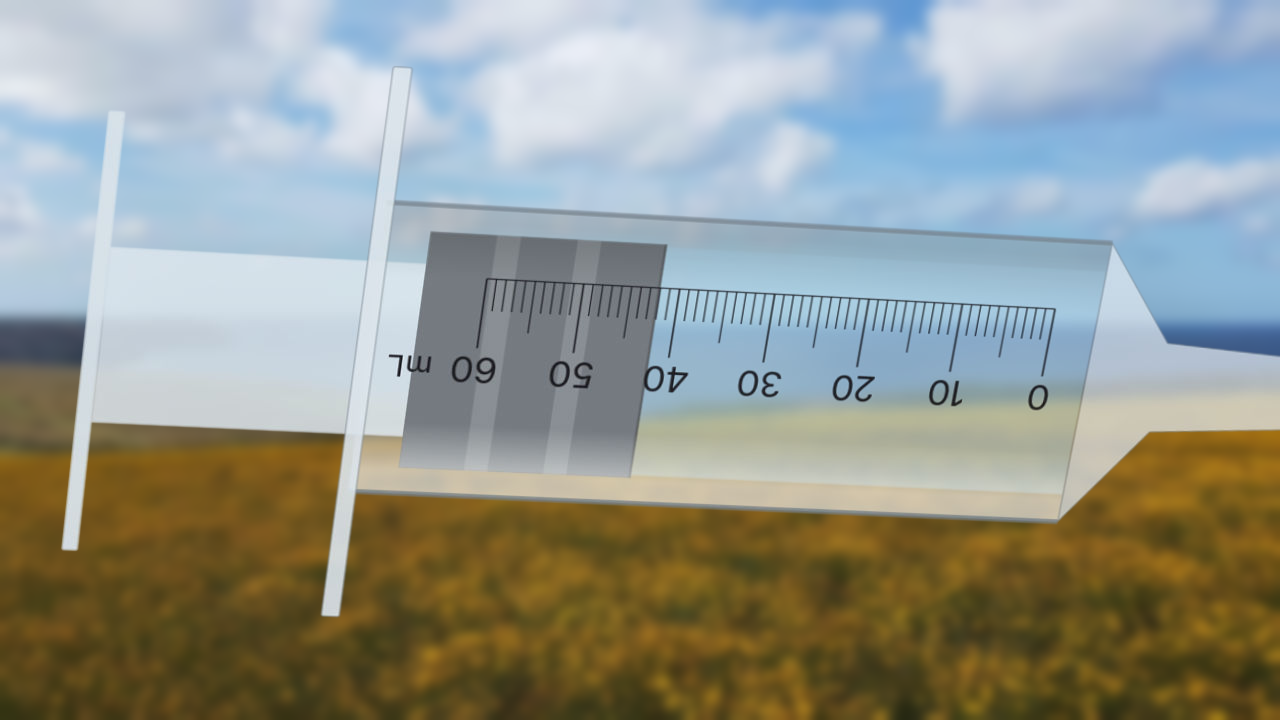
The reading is 42 mL
